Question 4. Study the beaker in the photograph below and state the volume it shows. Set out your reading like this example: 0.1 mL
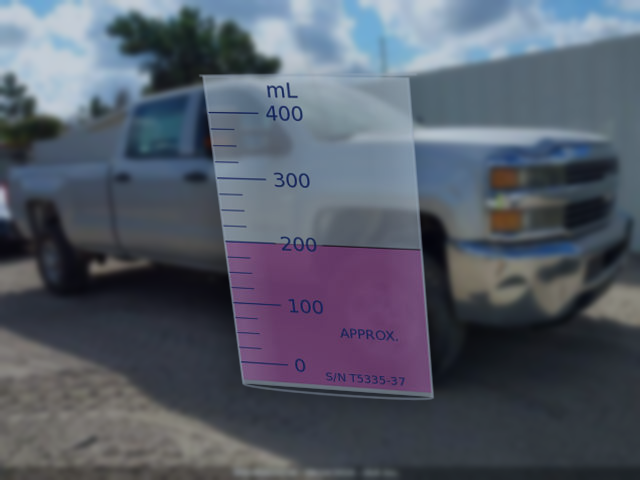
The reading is 200 mL
